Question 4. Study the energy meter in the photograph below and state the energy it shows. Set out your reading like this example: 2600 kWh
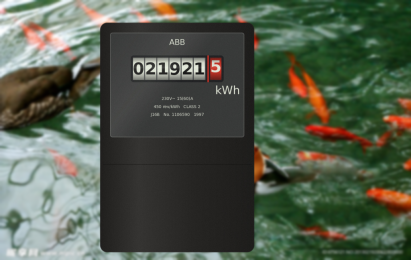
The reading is 21921.5 kWh
